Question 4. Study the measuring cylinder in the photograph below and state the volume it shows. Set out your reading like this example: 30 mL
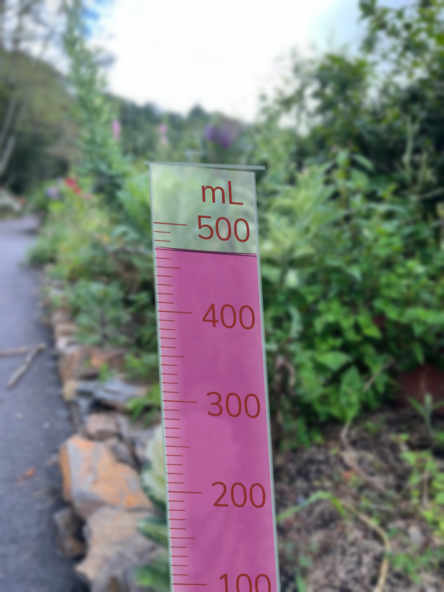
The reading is 470 mL
